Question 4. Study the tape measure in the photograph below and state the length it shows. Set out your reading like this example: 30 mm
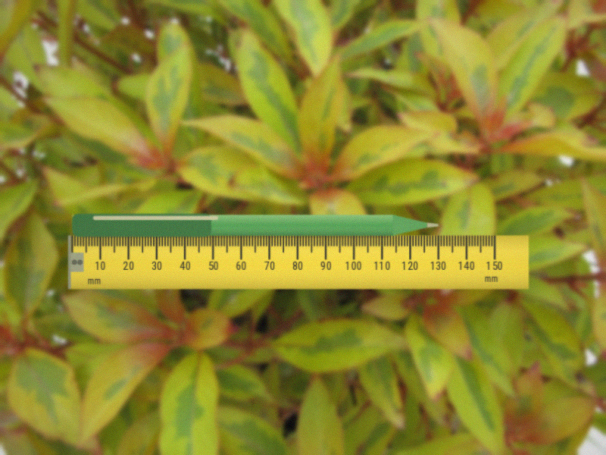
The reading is 130 mm
